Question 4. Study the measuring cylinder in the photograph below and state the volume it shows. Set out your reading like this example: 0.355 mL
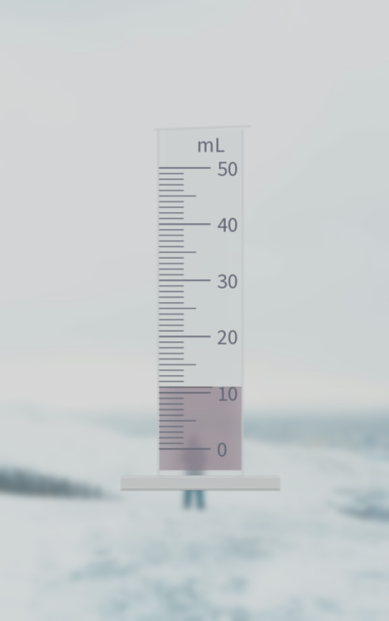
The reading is 11 mL
